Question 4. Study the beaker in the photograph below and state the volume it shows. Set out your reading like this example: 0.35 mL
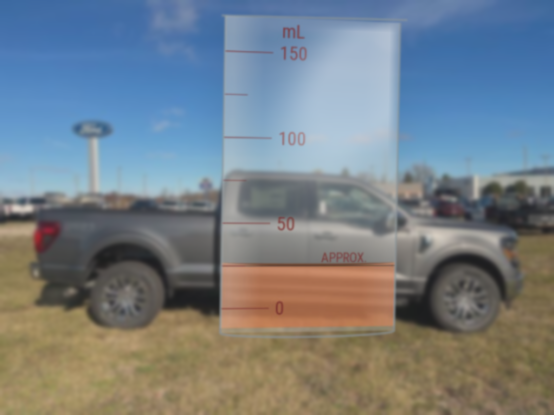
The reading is 25 mL
